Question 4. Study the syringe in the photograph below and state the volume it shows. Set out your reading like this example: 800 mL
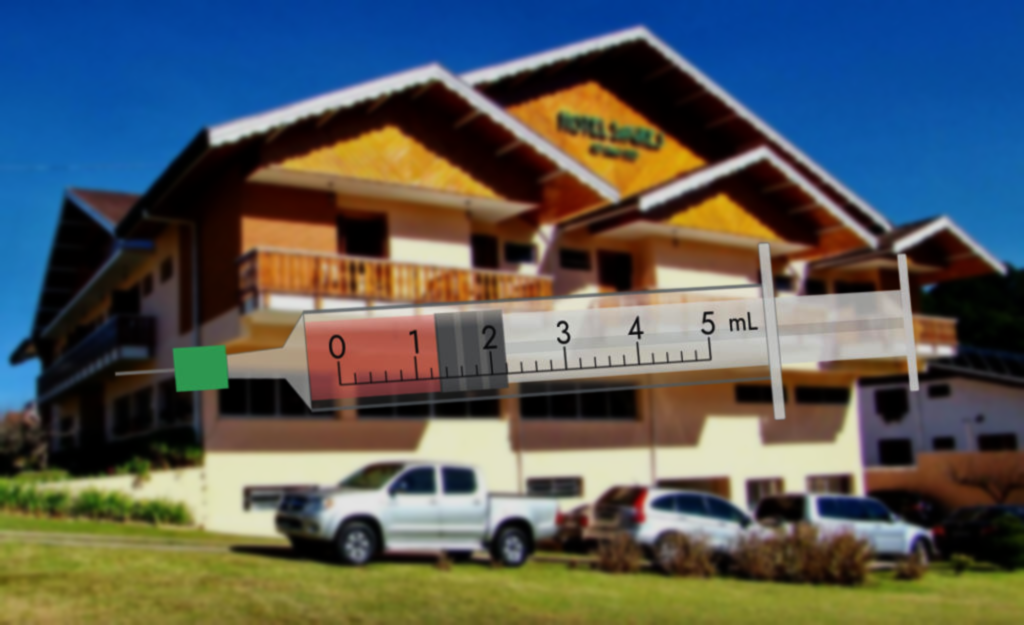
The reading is 1.3 mL
